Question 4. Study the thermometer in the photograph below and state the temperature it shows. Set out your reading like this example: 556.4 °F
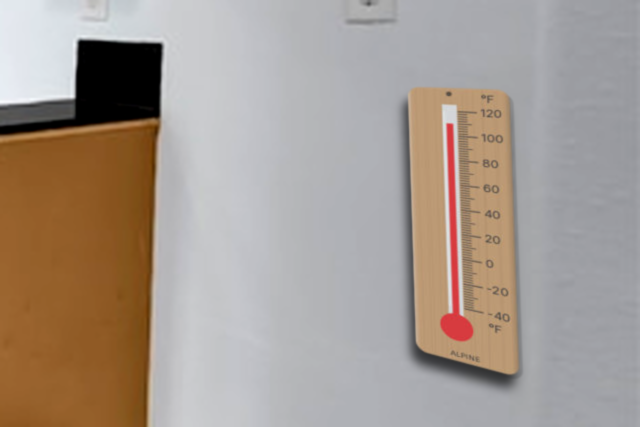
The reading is 110 °F
